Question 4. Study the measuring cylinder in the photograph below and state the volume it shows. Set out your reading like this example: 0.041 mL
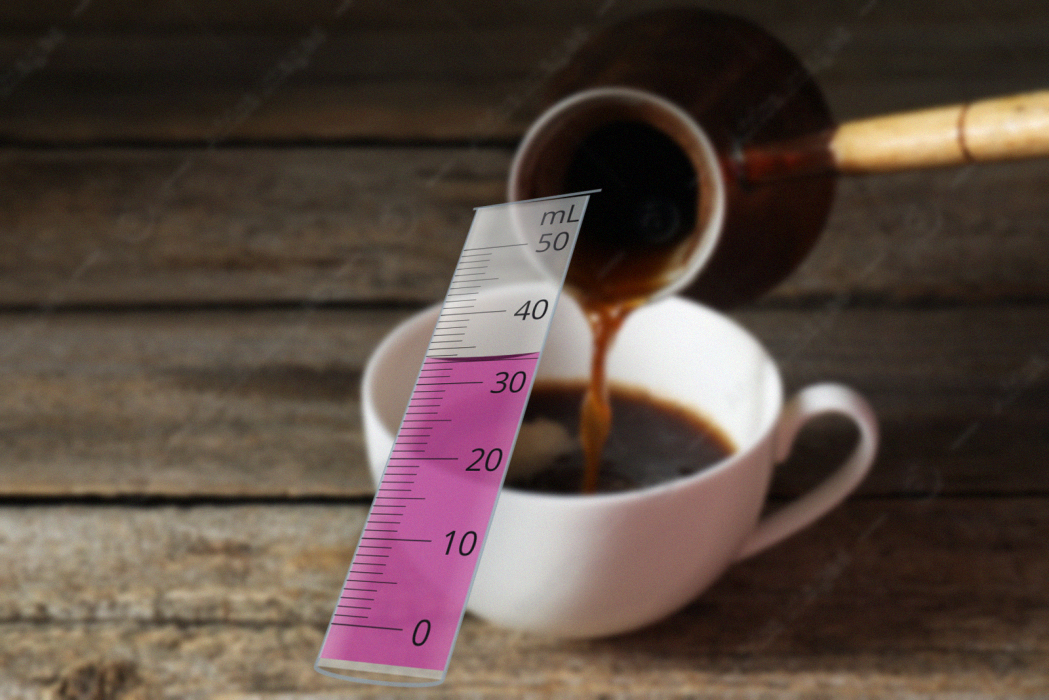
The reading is 33 mL
